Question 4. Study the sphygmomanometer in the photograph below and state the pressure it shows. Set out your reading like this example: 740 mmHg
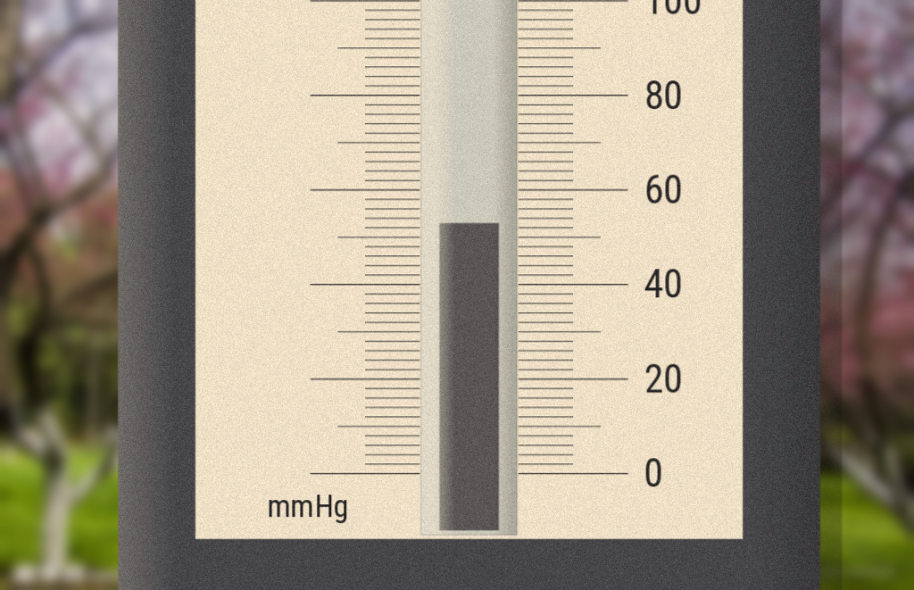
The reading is 53 mmHg
